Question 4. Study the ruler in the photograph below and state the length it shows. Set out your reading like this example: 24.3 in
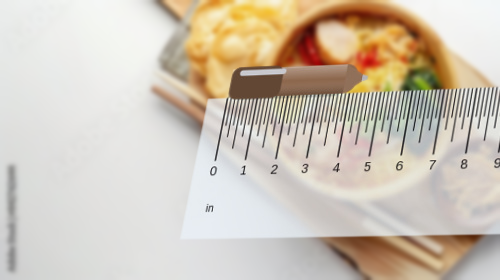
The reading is 4.5 in
